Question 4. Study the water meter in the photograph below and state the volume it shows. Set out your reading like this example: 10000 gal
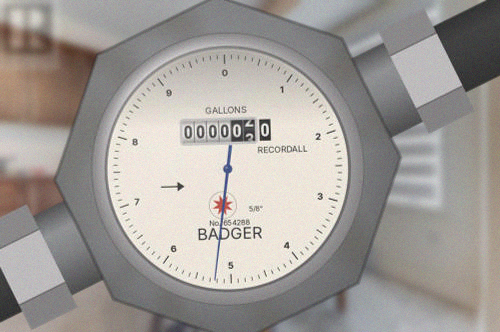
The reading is 25.2 gal
